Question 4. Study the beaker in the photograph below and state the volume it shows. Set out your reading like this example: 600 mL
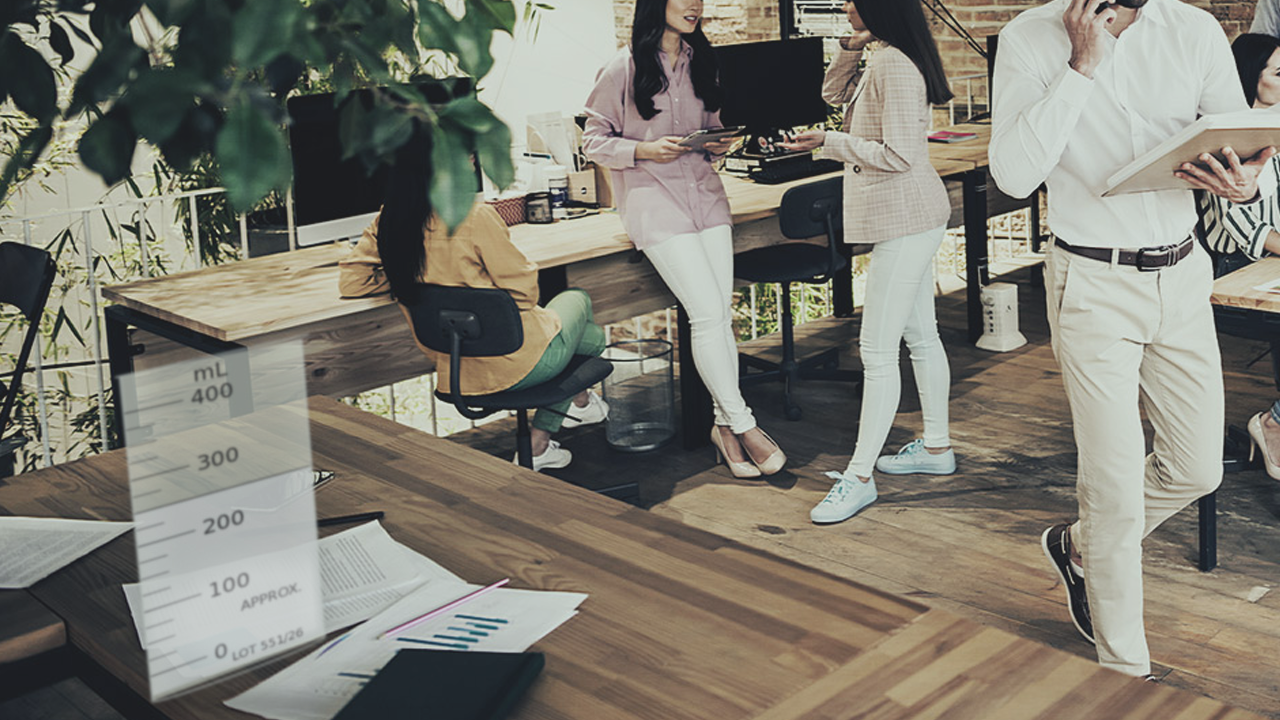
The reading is 250 mL
